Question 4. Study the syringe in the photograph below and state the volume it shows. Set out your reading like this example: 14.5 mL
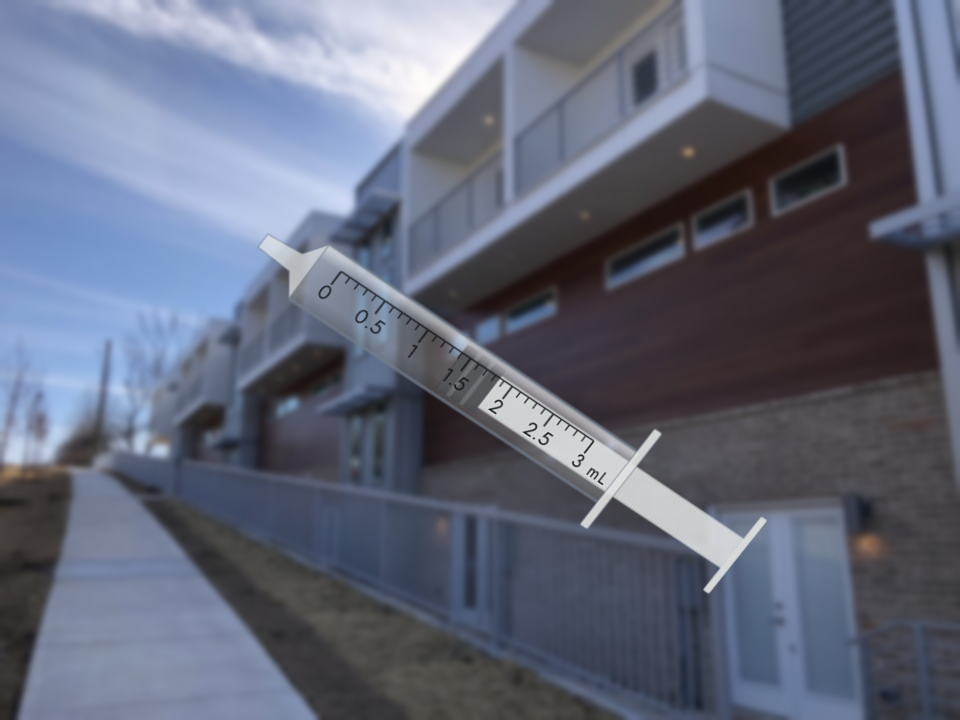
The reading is 1.4 mL
